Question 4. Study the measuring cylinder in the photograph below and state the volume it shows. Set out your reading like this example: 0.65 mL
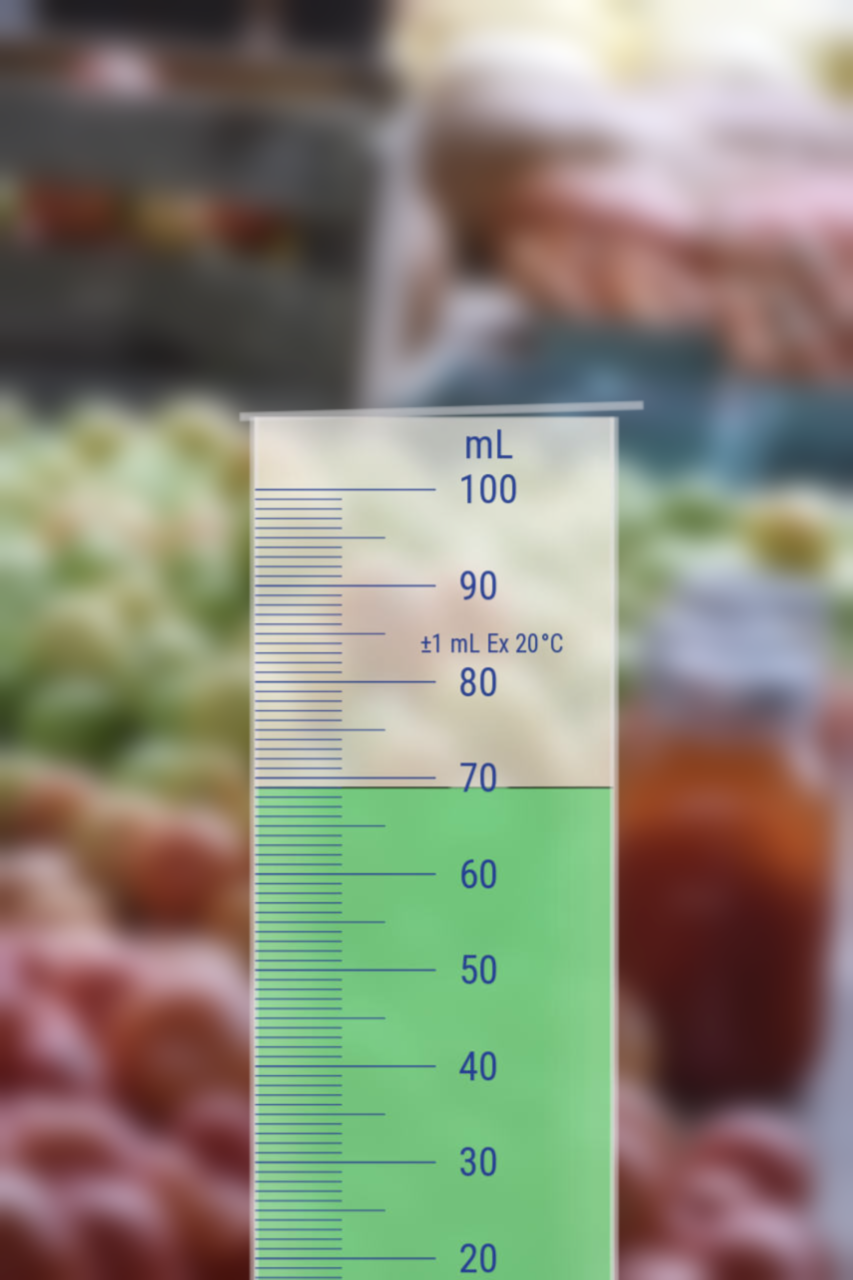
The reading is 69 mL
